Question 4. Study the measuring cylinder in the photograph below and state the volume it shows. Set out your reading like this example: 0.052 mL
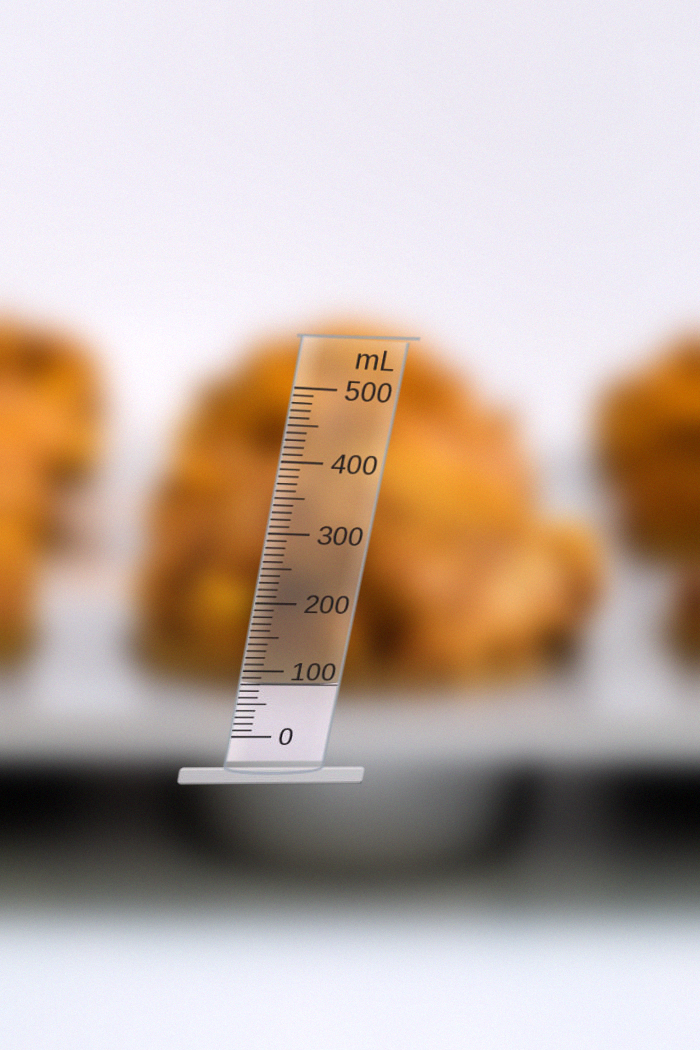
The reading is 80 mL
